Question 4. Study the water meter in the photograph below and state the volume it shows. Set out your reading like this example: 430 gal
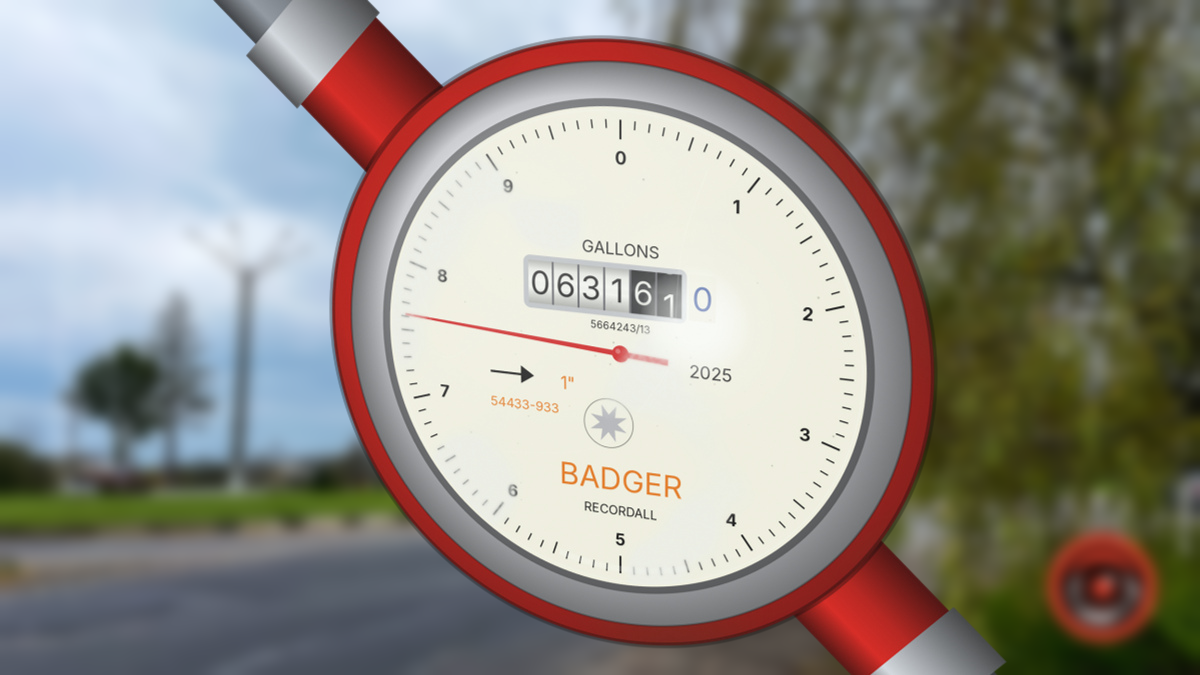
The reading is 631607.6 gal
